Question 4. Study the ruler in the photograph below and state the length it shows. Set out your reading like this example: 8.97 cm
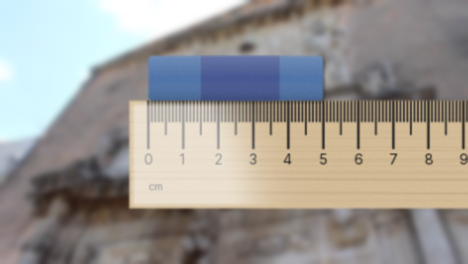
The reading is 5 cm
